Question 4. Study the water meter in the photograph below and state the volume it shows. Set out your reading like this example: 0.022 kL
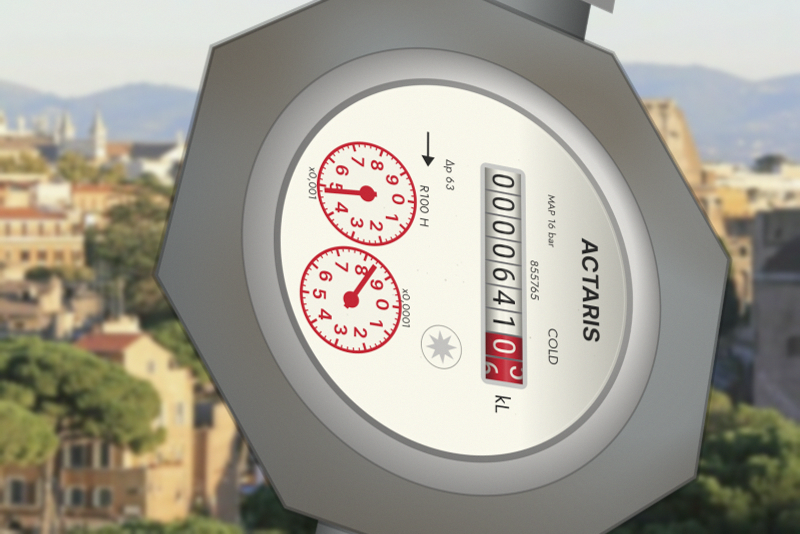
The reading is 641.0548 kL
